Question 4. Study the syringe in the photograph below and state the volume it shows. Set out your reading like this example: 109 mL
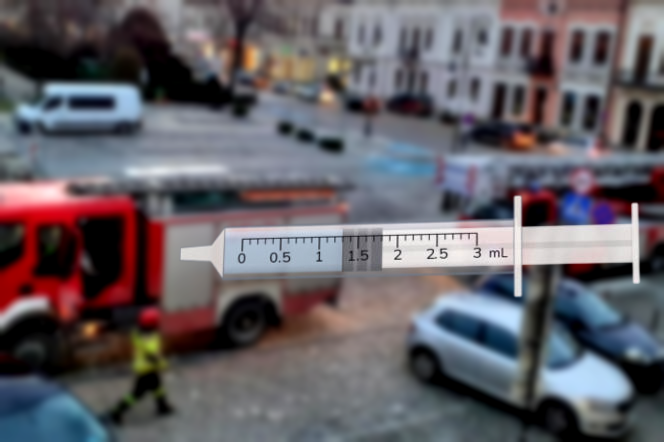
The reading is 1.3 mL
